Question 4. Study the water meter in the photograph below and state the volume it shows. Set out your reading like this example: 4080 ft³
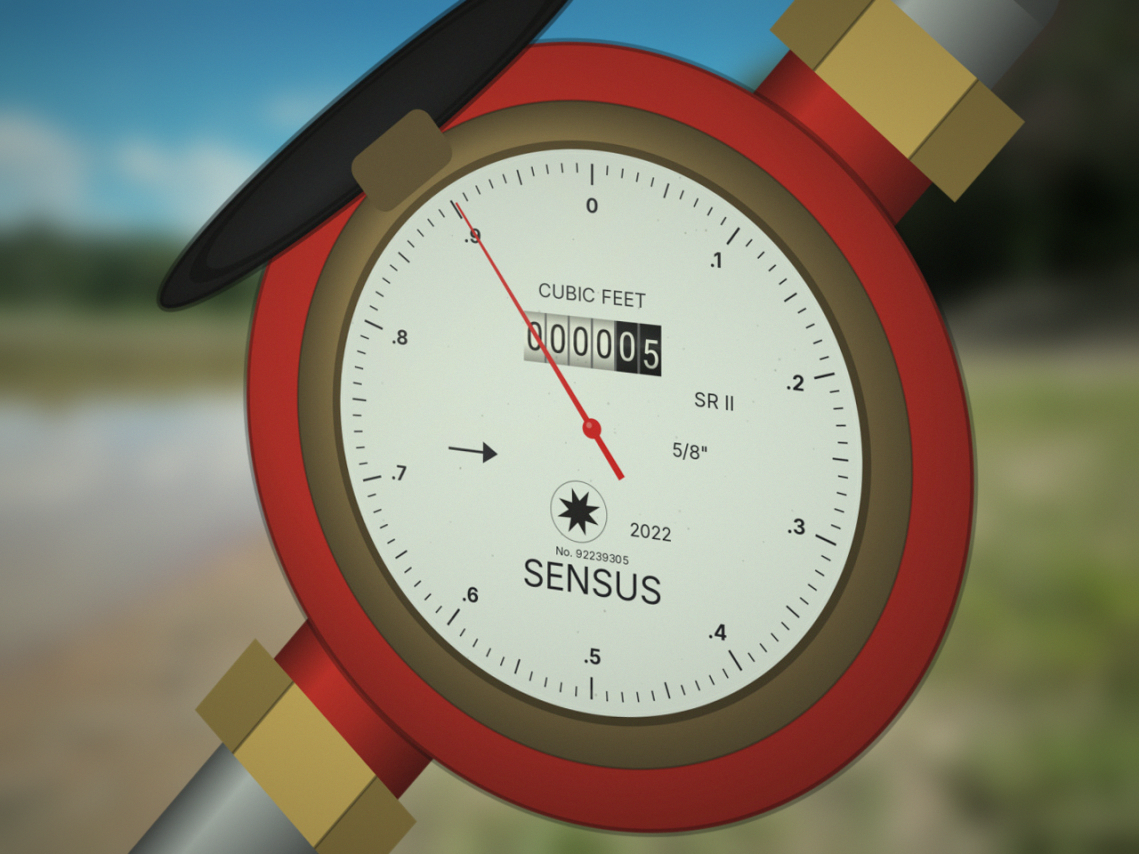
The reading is 4.90 ft³
